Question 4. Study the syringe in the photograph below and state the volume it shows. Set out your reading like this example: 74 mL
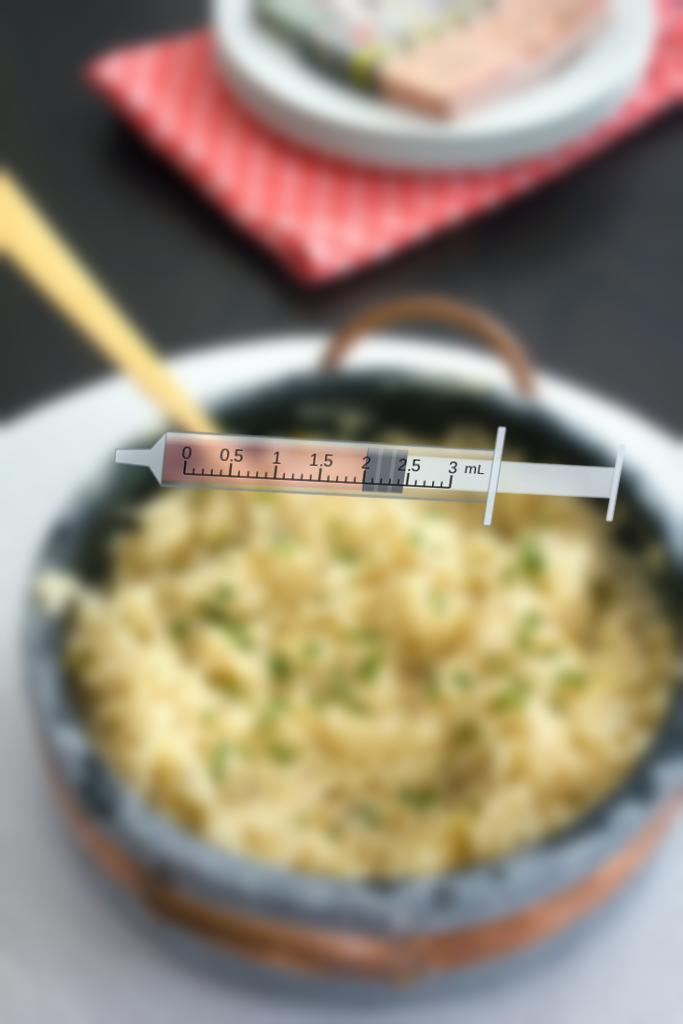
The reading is 2 mL
